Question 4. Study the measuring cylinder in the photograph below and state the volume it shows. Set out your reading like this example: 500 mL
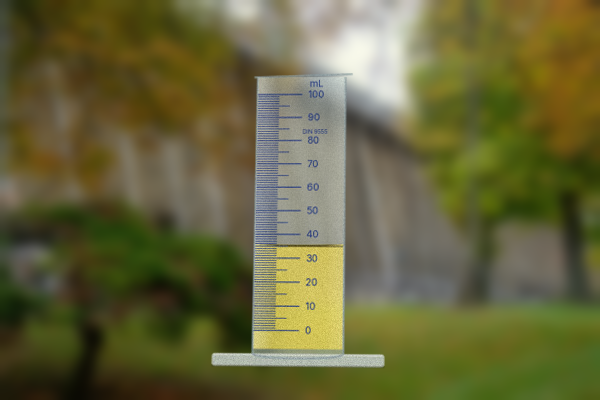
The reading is 35 mL
